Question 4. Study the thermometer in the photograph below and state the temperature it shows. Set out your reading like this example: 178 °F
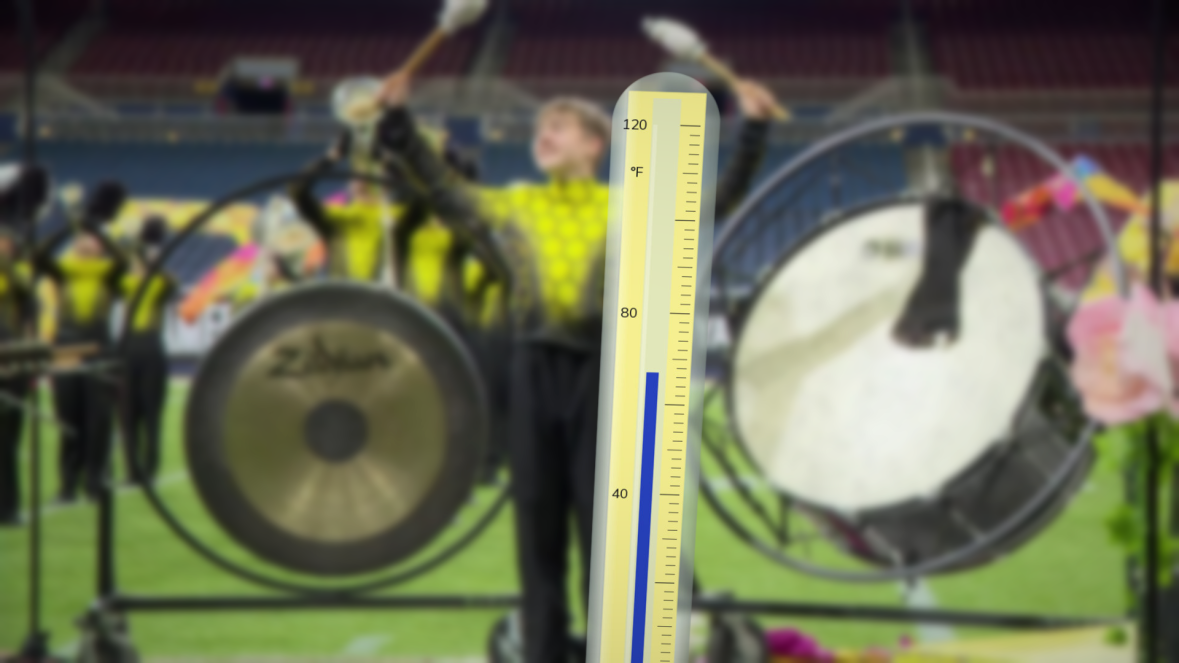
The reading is 67 °F
